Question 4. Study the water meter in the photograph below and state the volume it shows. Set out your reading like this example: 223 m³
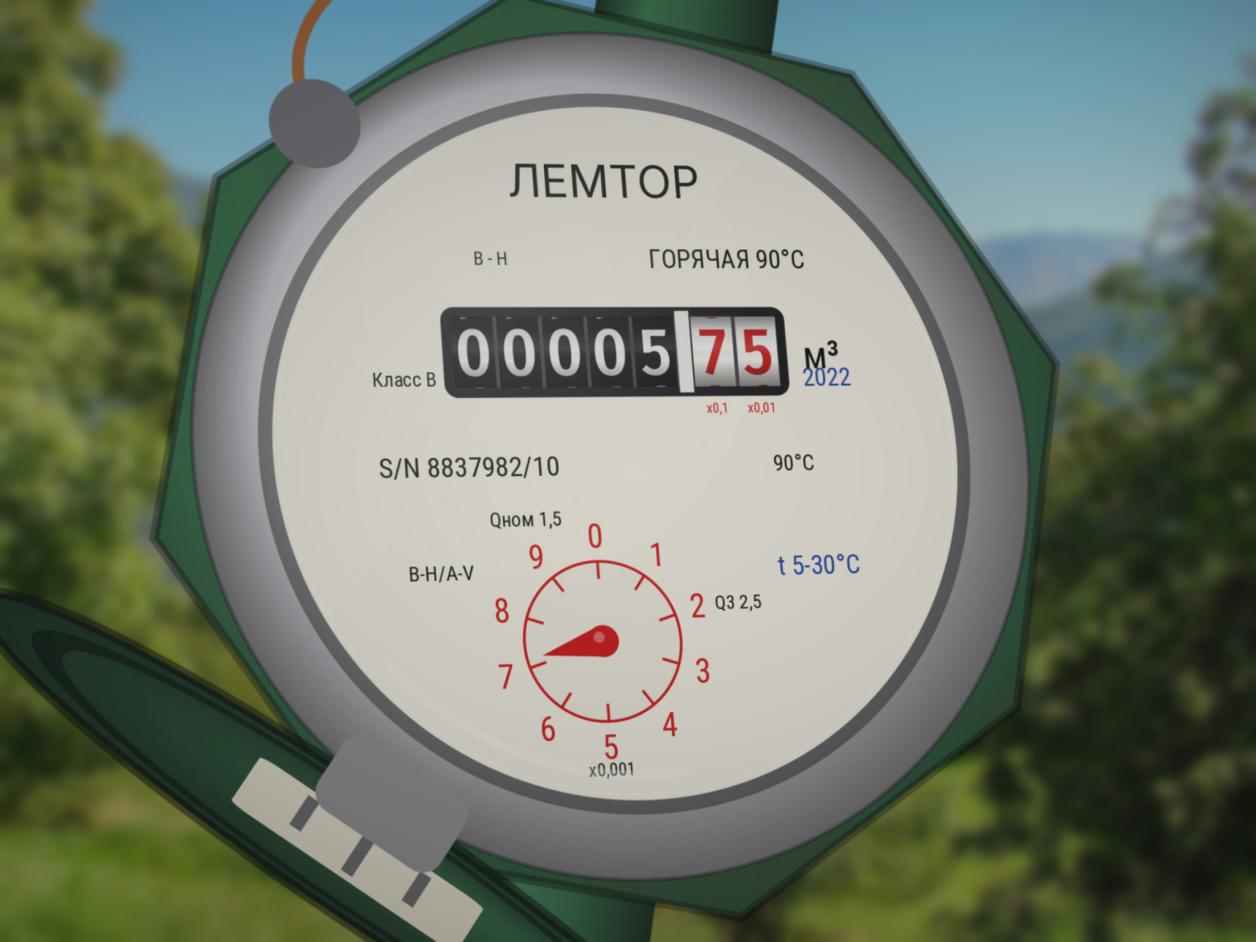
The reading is 5.757 m³
